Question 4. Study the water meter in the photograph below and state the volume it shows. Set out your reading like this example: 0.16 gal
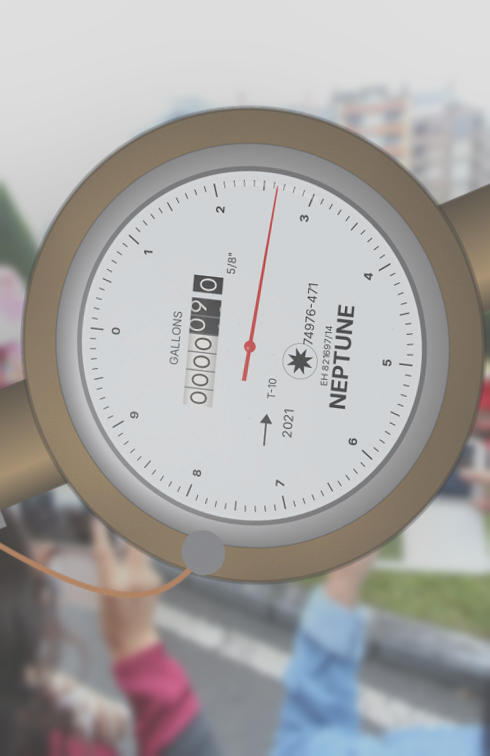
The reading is 92.6 gal
